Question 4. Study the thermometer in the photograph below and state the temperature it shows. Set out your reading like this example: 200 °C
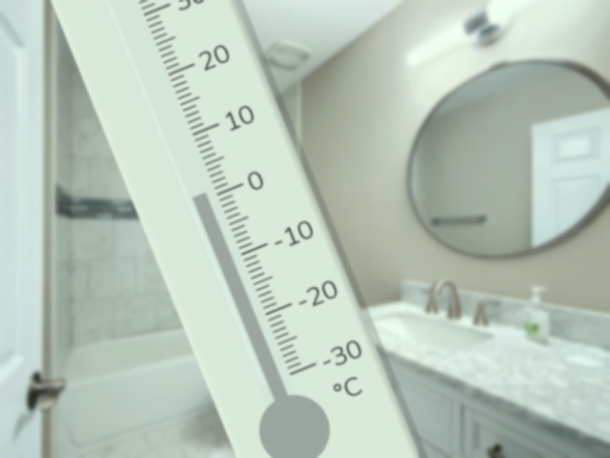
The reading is 1 °C
